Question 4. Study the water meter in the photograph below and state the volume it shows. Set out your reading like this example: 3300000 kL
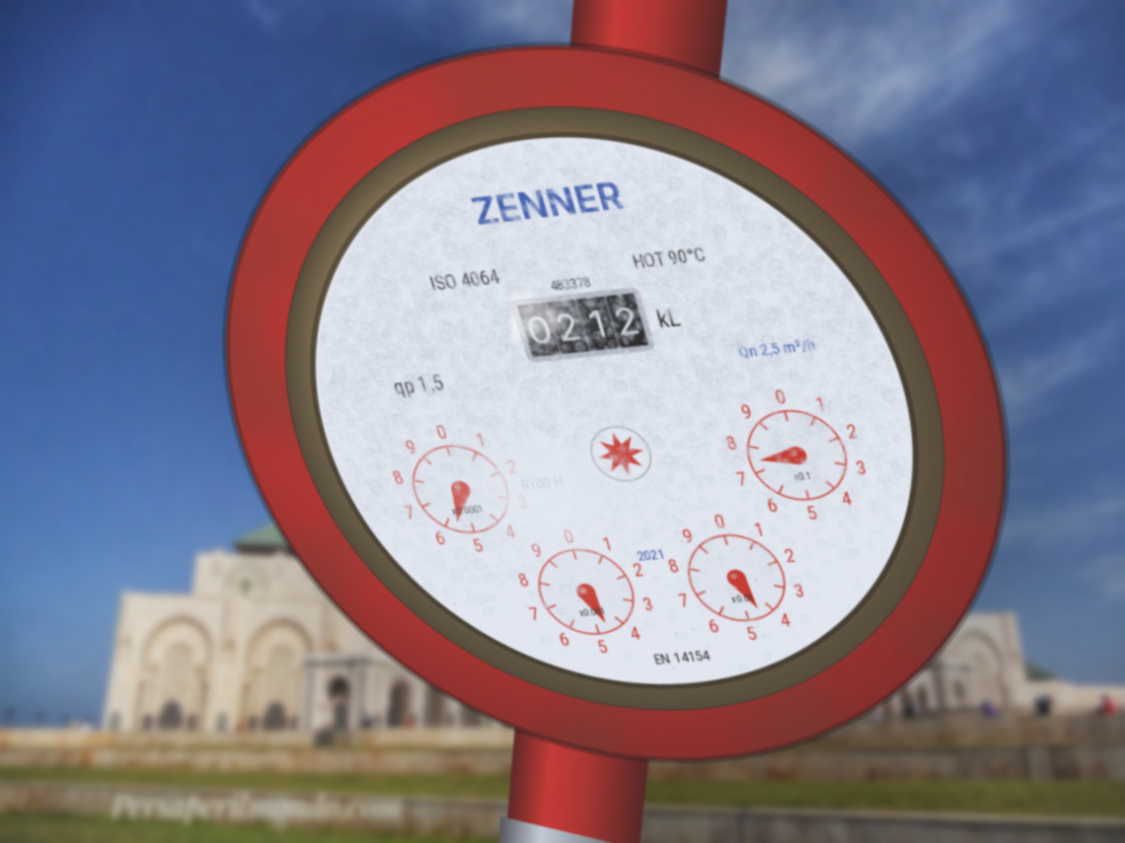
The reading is 212.7445 kL
